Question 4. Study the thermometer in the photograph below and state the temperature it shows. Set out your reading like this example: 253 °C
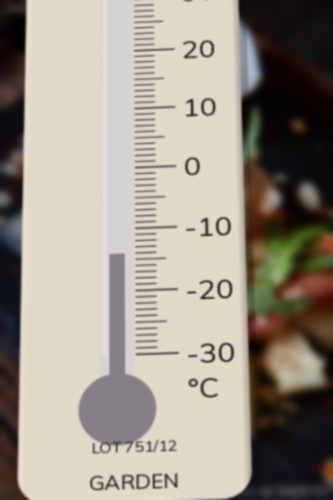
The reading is -14 °C
